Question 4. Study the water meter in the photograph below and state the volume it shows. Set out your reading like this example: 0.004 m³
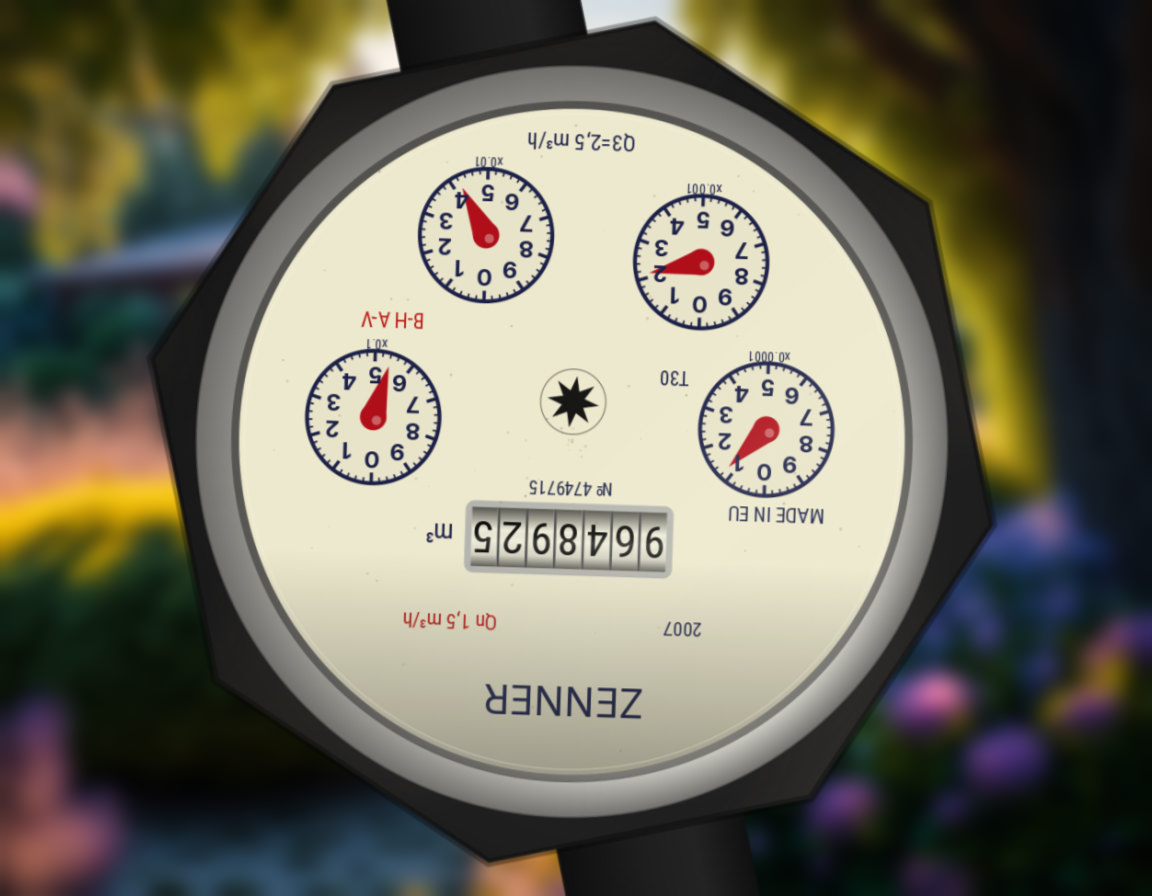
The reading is 9648925.5421 m³
